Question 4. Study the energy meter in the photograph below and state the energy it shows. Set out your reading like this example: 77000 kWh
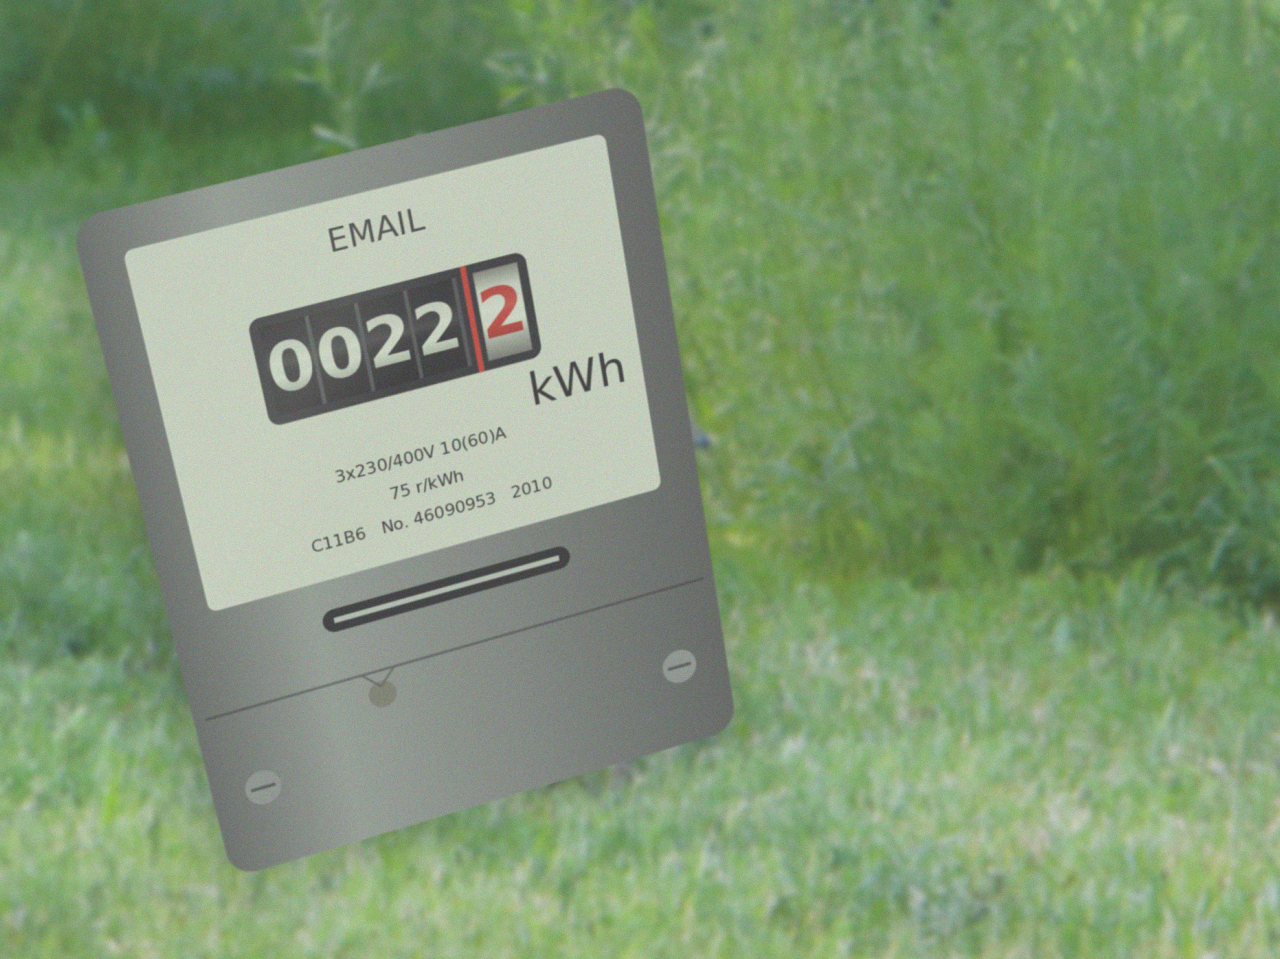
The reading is 22.2 kWh
